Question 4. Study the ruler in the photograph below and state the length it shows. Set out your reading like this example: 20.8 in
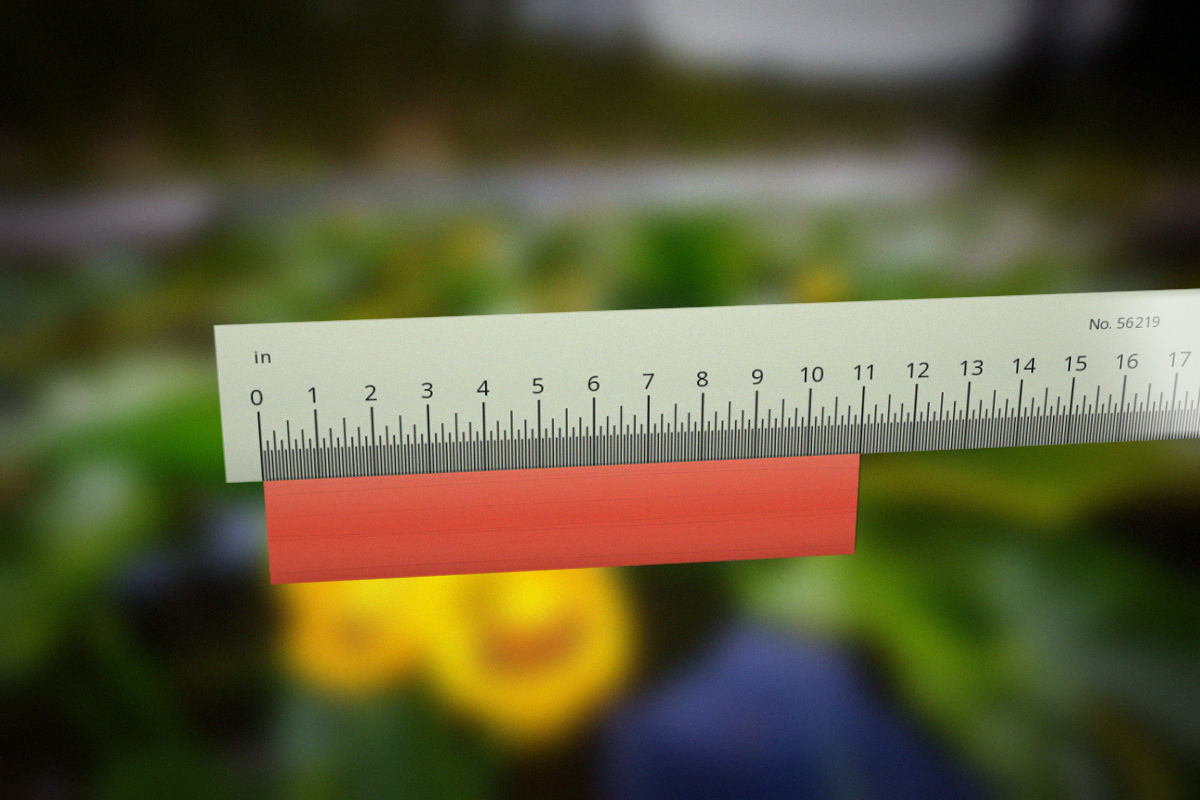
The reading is 11 in
